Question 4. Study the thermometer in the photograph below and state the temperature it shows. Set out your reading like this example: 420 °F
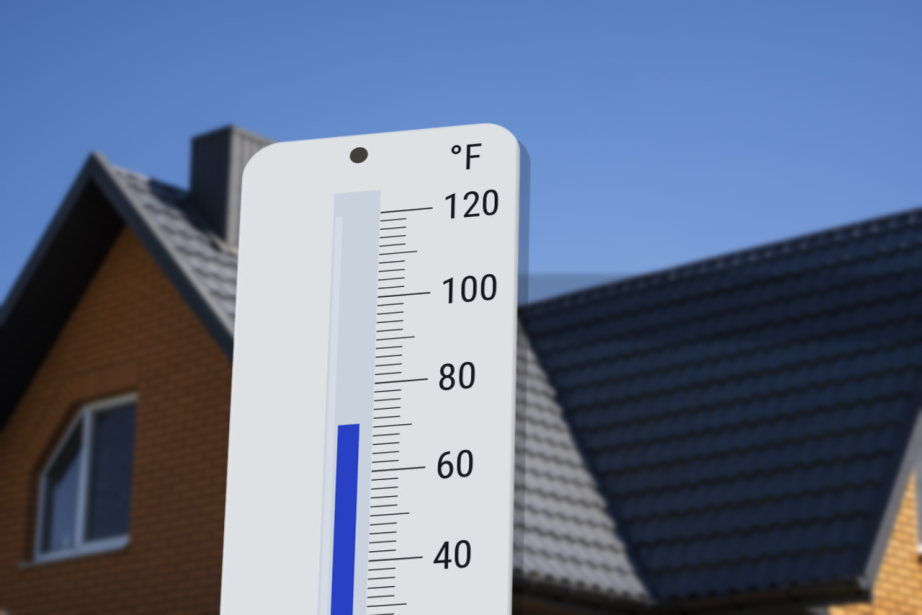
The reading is 71 °F
